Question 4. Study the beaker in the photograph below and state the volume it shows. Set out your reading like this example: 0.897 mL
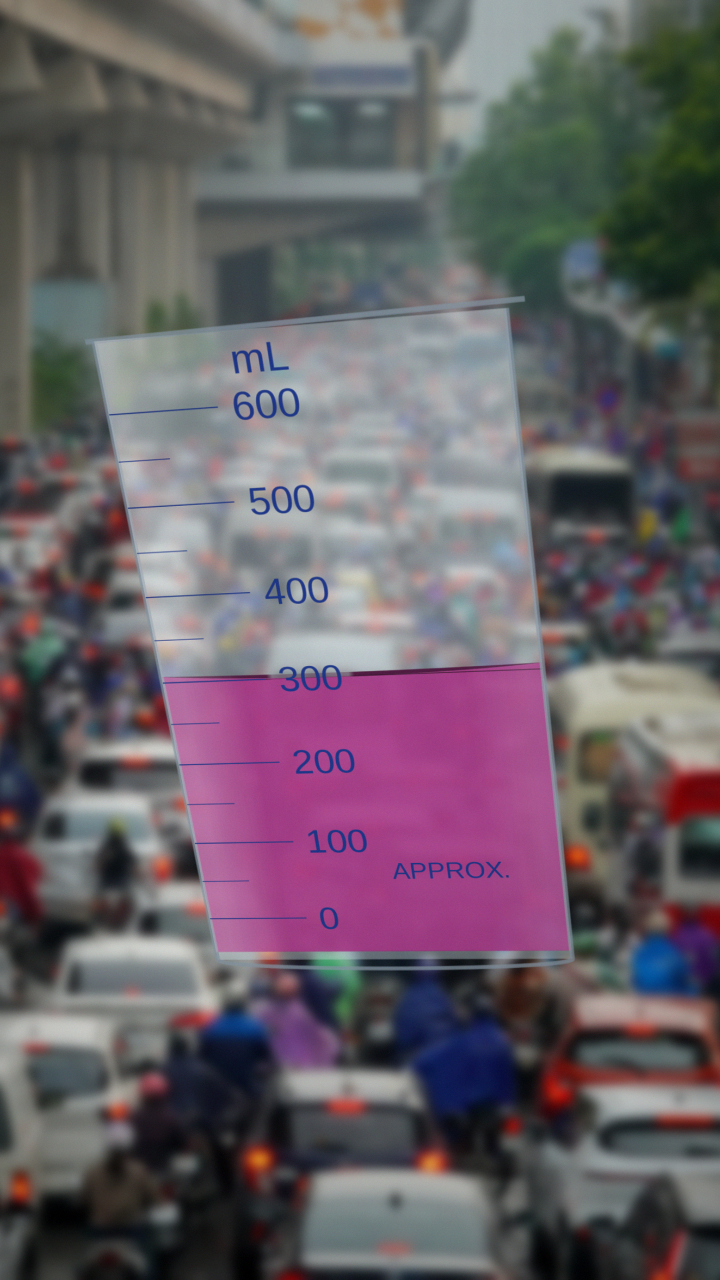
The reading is 300 mL
